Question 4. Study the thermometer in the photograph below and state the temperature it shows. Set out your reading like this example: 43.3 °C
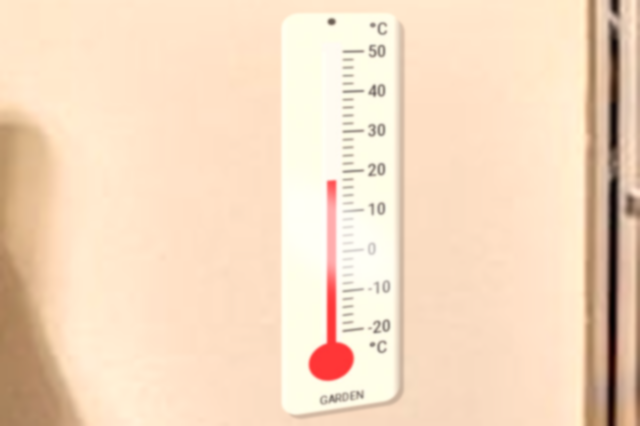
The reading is 18 °C
